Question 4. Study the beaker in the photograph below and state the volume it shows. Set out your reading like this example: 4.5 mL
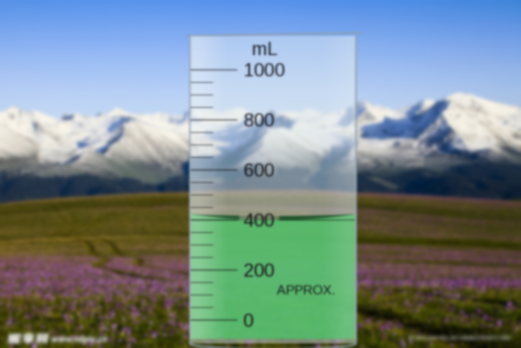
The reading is 400 mL
